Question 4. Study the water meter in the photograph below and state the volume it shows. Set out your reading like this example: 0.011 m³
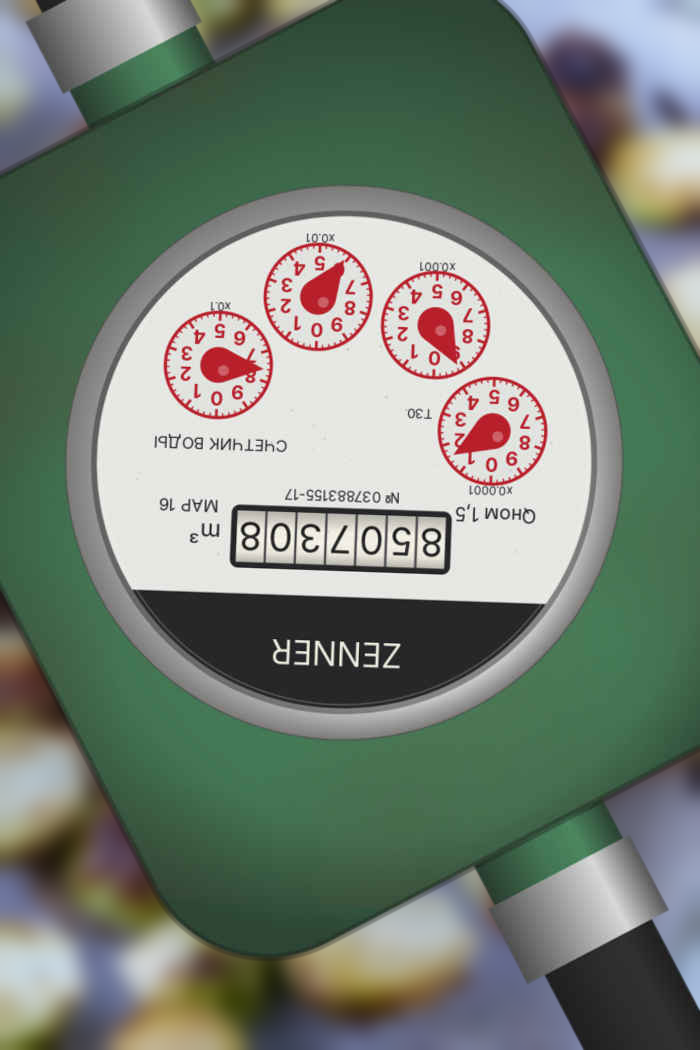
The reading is 8507308.7591 m³
